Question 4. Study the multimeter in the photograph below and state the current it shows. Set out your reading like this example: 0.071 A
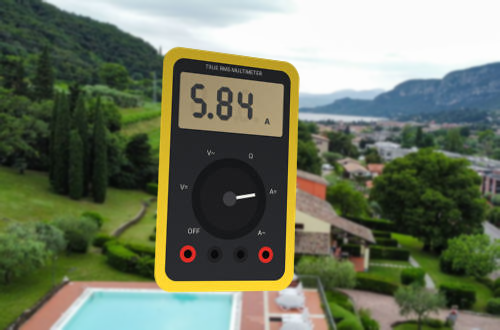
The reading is 5.84 A
